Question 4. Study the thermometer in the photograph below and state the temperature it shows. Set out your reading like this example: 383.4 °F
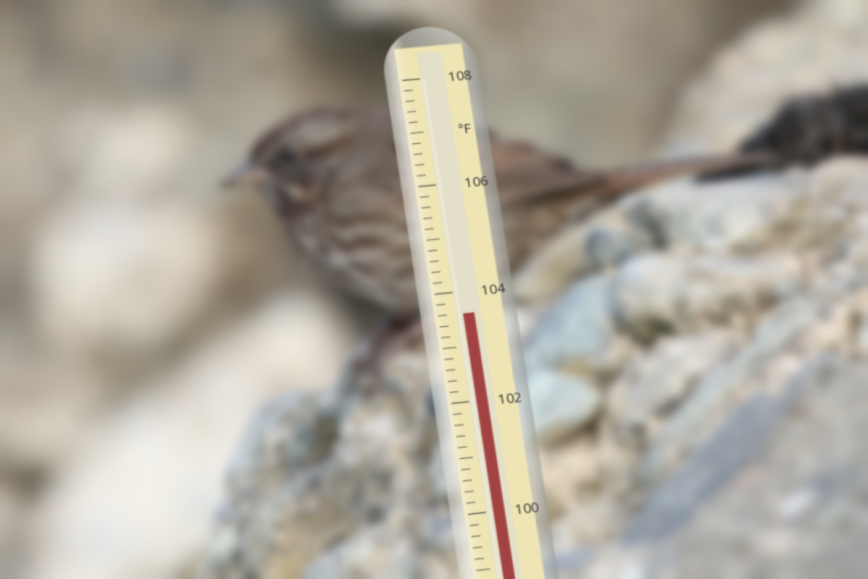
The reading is 103.6 °F
